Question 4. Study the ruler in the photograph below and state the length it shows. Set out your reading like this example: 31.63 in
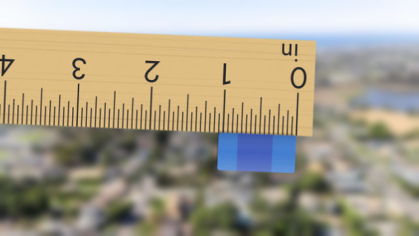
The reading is 1.0625 in
